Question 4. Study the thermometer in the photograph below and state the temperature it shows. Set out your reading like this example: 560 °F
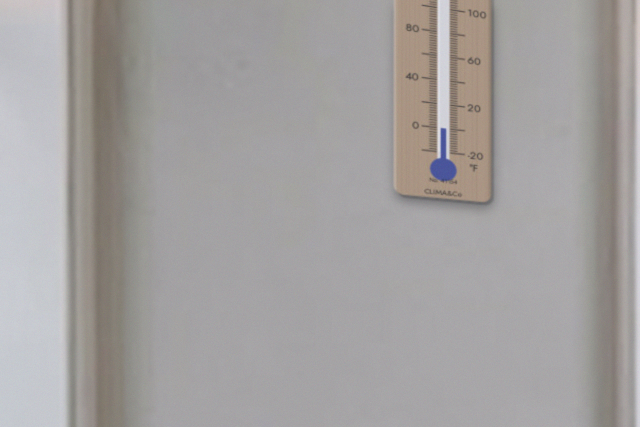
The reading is 0 °F
